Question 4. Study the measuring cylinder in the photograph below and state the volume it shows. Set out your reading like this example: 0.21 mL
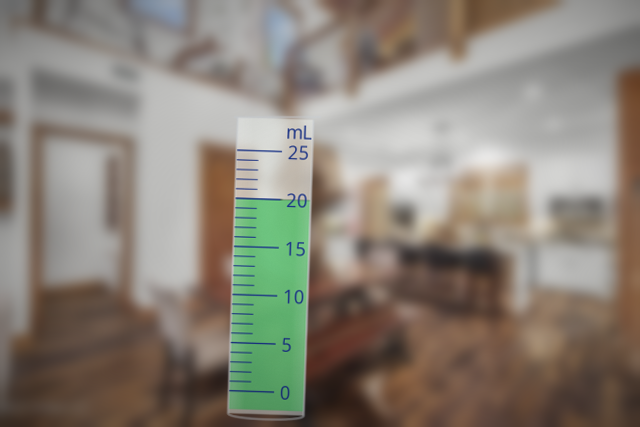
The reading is 20 mL
